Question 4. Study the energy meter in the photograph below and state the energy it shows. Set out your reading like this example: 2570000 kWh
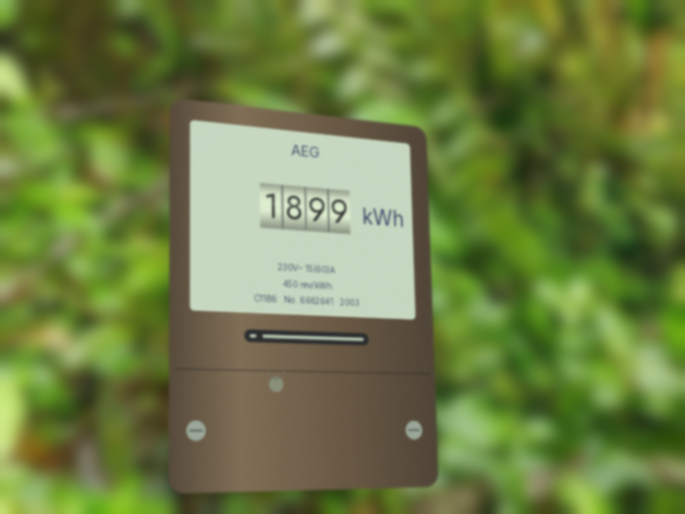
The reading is 1899 kWh
